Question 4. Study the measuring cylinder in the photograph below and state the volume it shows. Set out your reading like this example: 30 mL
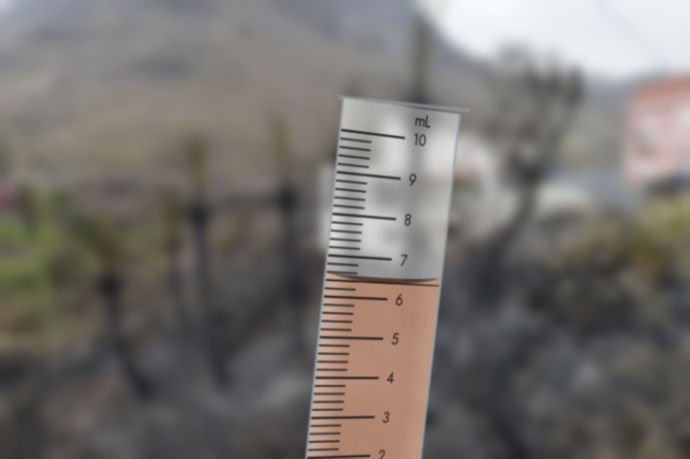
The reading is 6.4 mL
